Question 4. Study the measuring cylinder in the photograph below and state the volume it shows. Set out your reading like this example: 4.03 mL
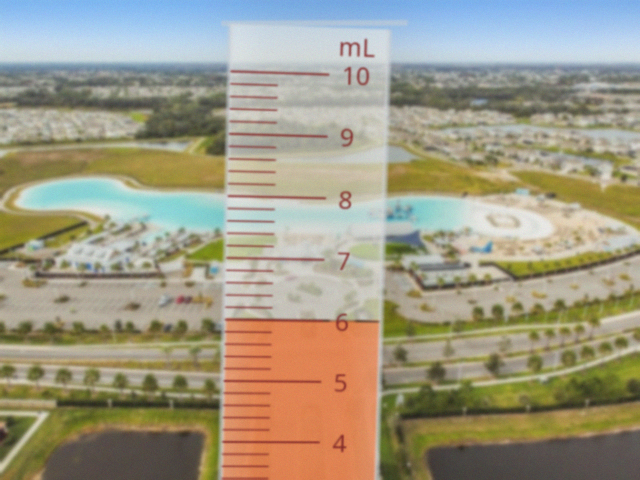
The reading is 6 mL
